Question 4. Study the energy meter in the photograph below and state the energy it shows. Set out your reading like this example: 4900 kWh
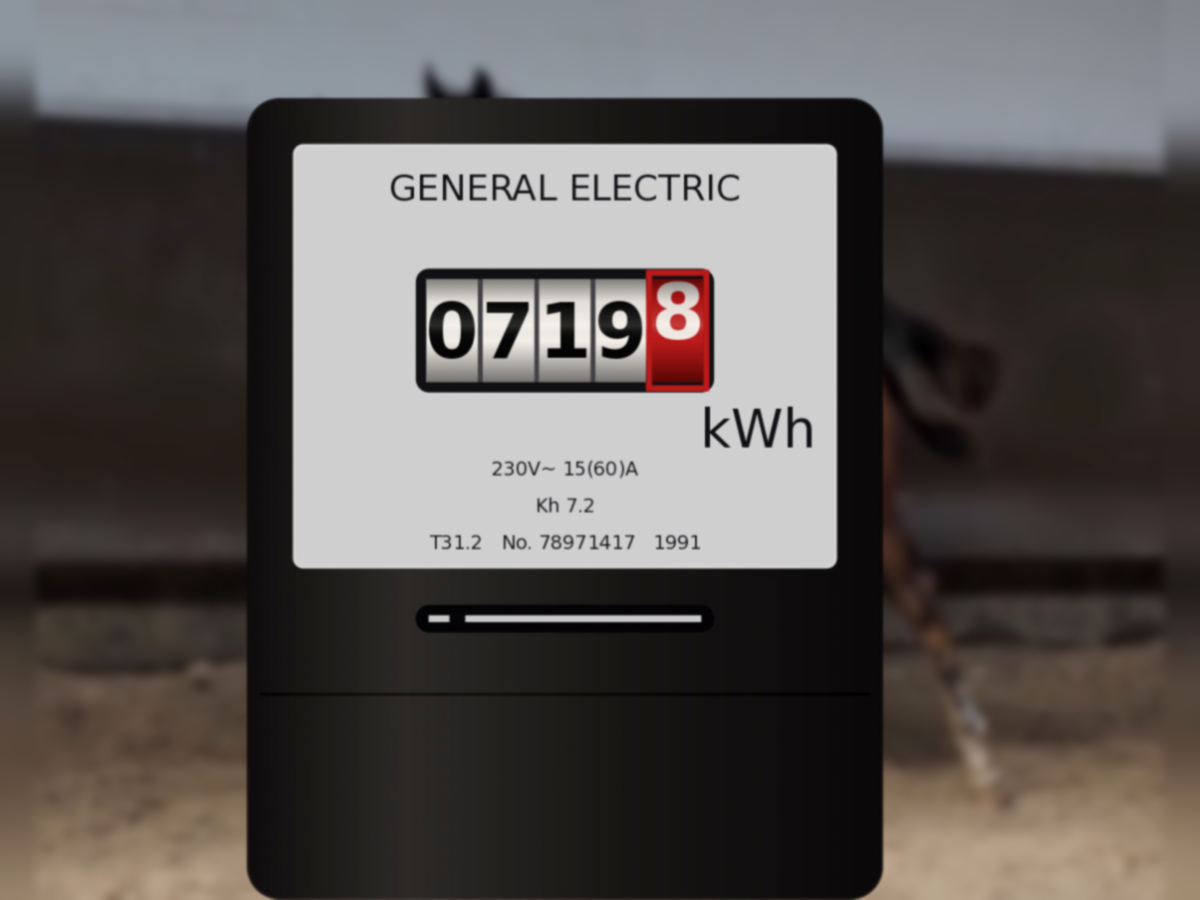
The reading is 719.8 kWh
